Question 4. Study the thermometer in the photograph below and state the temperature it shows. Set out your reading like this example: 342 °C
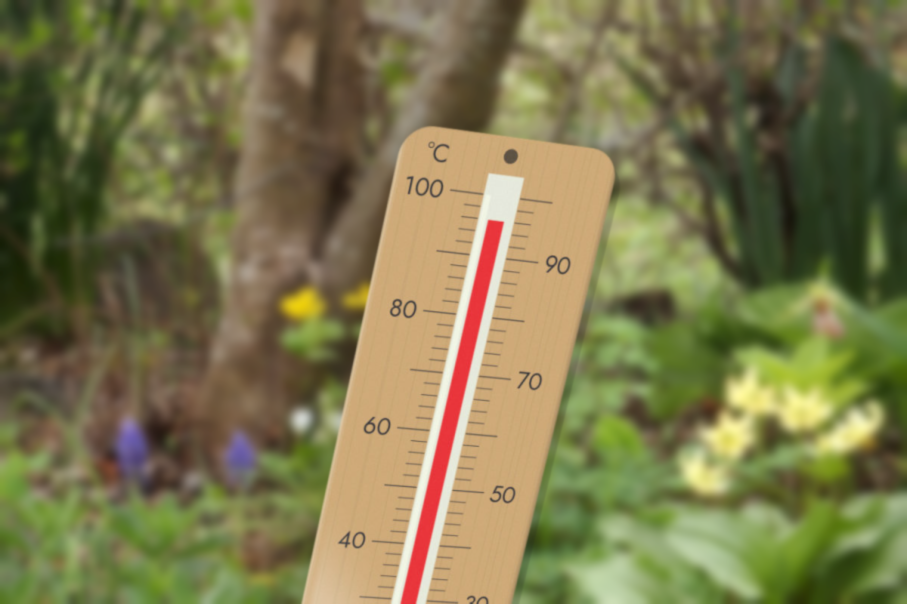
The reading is 96 °C
